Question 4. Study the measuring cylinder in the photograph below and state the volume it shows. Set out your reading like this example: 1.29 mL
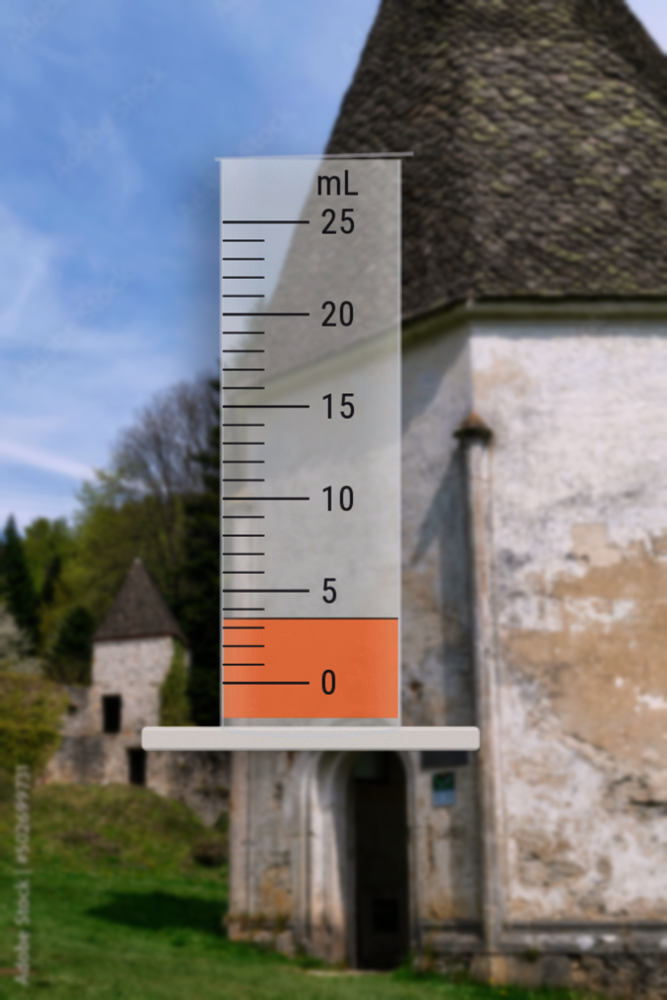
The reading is 3.5 mL
